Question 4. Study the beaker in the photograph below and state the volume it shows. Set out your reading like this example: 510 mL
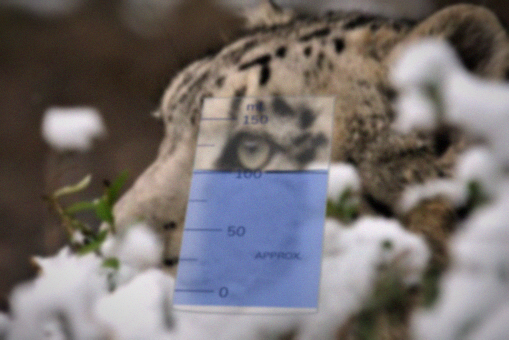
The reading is 100 mL
